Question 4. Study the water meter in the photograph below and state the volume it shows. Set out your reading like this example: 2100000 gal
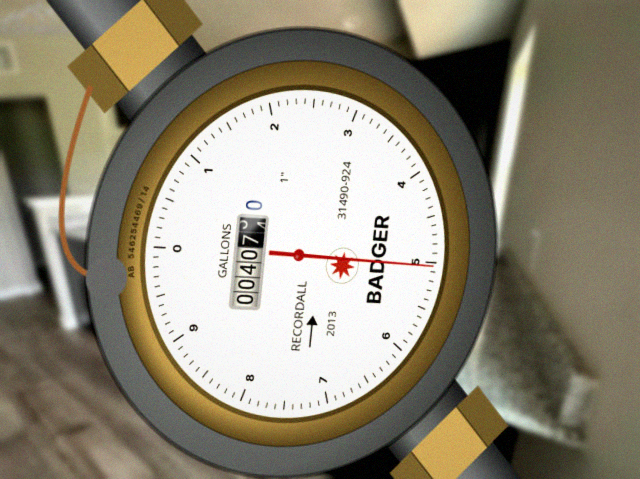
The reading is 40735.0 gal
